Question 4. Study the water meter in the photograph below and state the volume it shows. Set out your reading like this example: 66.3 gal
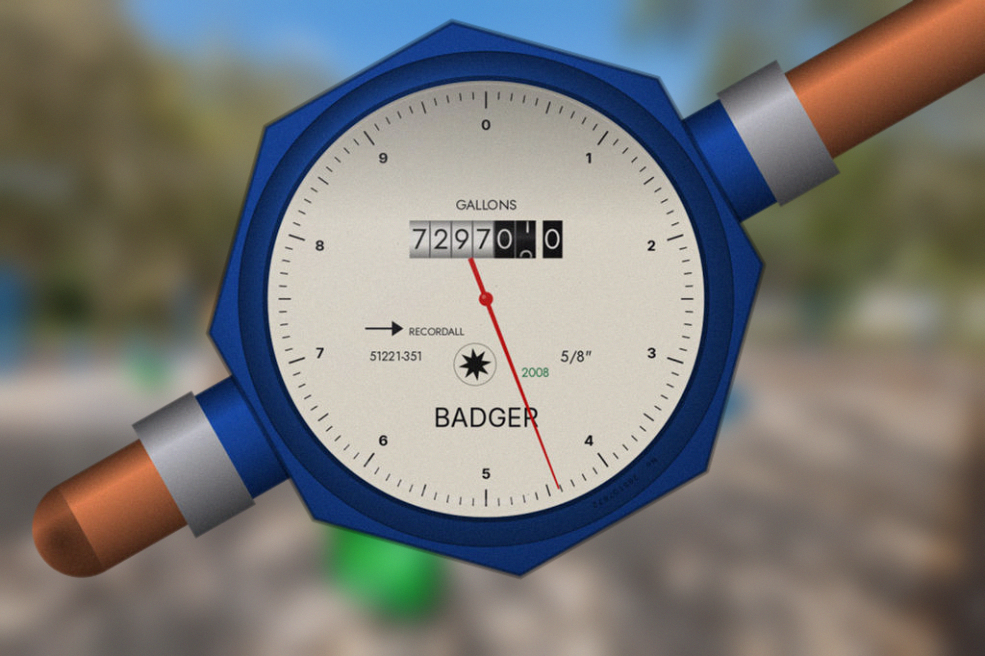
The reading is 7297014.4 gal
